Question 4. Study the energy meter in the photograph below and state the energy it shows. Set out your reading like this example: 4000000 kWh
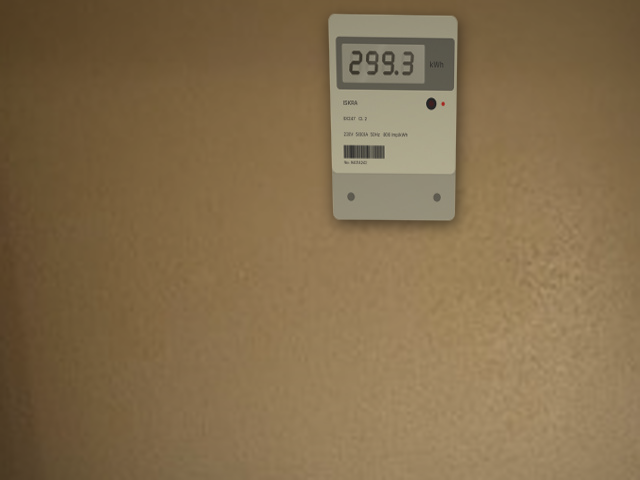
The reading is 299.3 kWh
